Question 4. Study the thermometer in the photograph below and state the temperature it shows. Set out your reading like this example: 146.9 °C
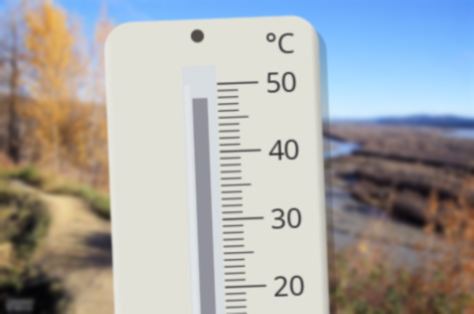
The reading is 48 °C
